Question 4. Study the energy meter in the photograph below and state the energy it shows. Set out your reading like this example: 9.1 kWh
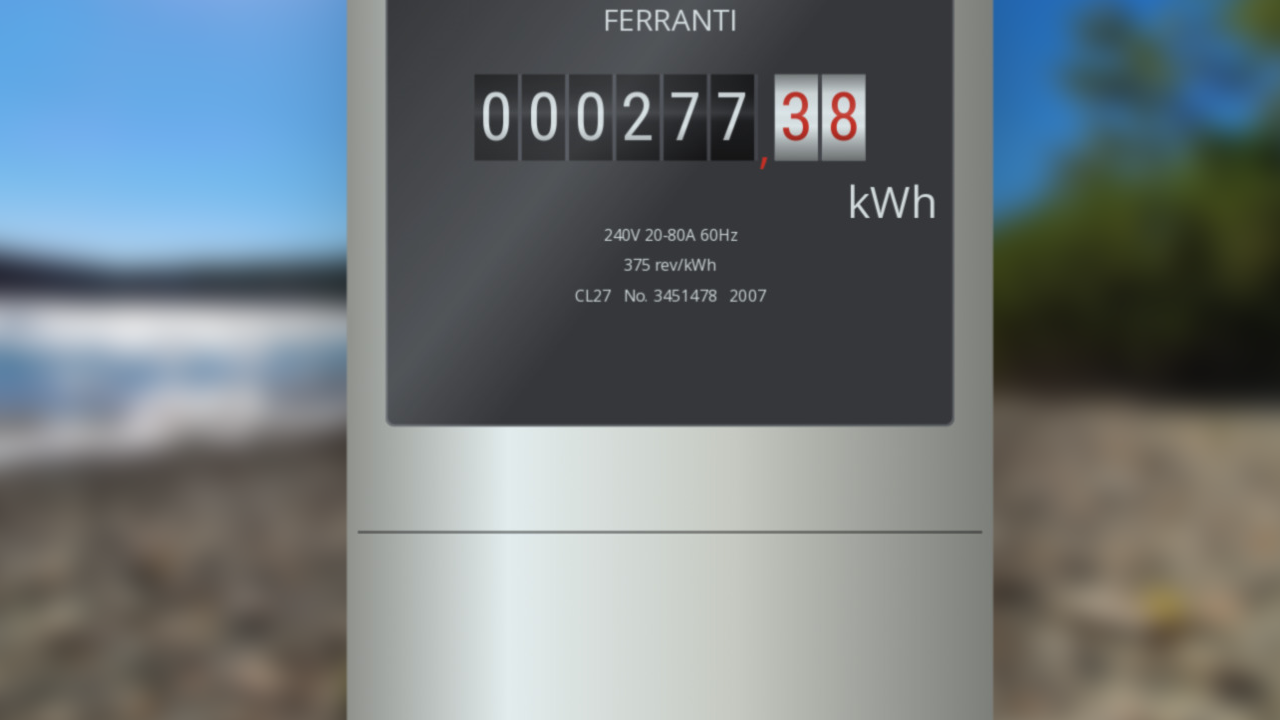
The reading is 277.38 kWh
